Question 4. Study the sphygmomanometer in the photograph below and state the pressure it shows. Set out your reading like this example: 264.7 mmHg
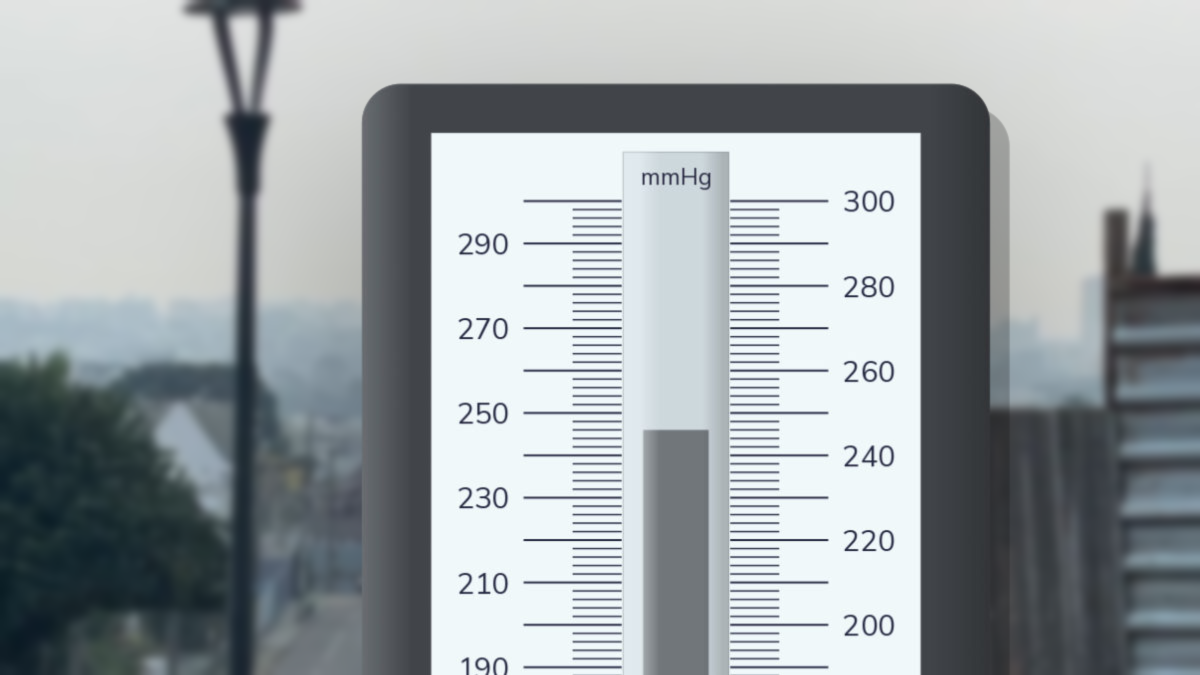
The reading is 246 mmHg
